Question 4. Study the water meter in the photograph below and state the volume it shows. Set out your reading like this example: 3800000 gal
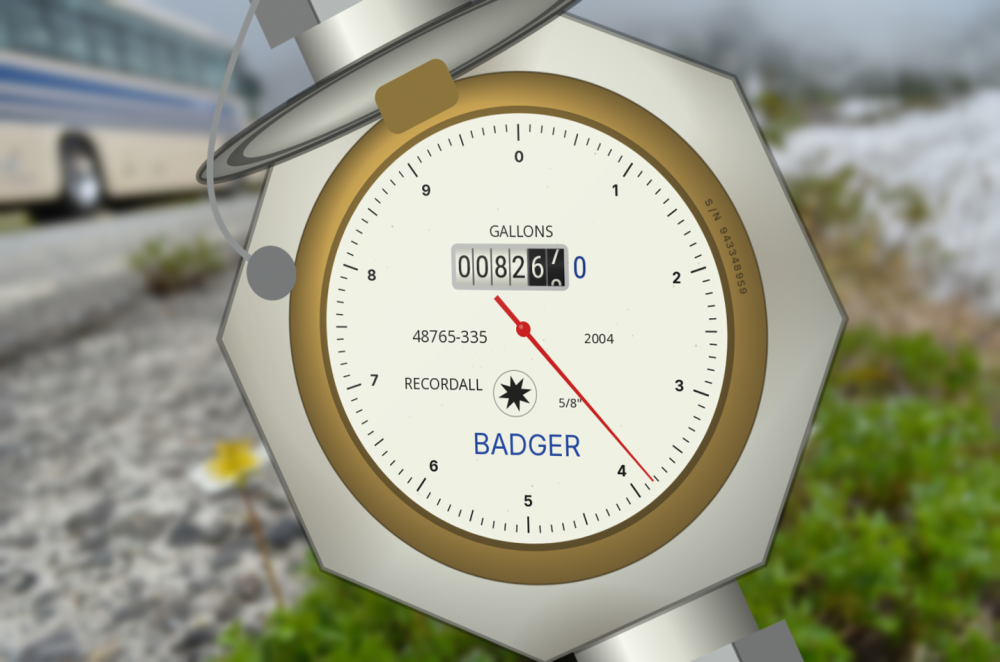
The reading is 82673.8 gal
